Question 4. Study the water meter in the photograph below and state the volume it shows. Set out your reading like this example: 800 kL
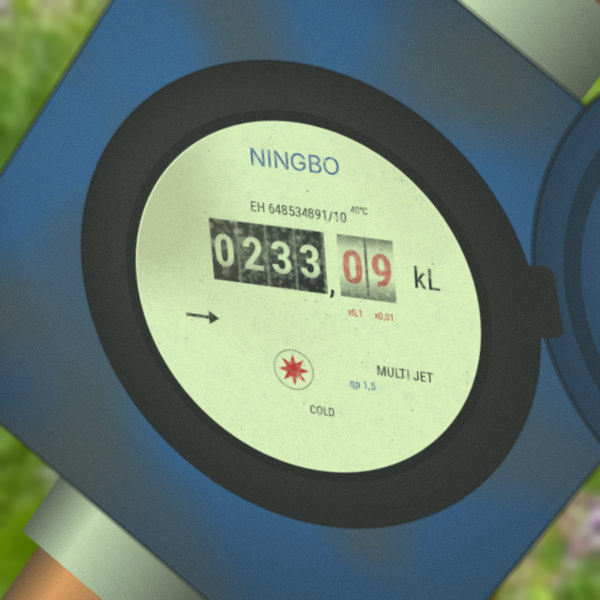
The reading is 233.09 kL
